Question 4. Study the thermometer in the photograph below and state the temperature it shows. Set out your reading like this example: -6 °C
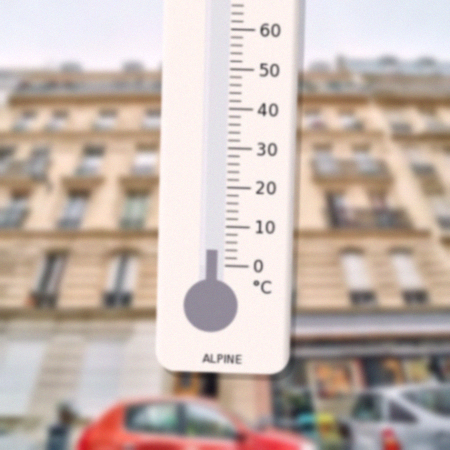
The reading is 4 °C
